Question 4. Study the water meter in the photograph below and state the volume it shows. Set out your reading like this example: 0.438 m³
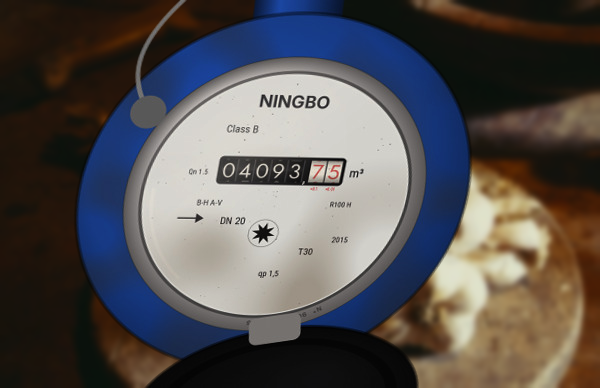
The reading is 4093.75 m³
